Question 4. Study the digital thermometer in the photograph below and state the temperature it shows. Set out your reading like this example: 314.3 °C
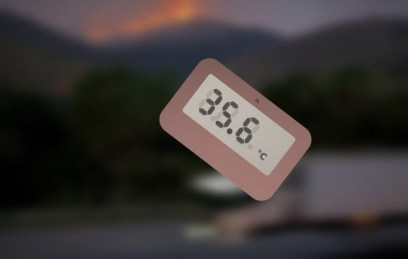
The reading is 35.6 °C
